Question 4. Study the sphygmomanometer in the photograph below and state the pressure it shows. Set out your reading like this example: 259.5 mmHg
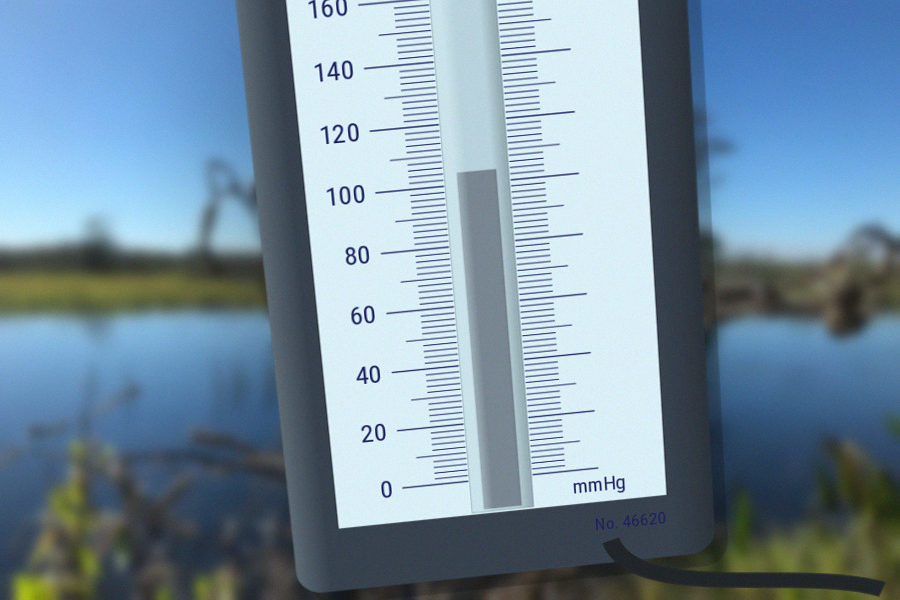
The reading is 104 mmHg
